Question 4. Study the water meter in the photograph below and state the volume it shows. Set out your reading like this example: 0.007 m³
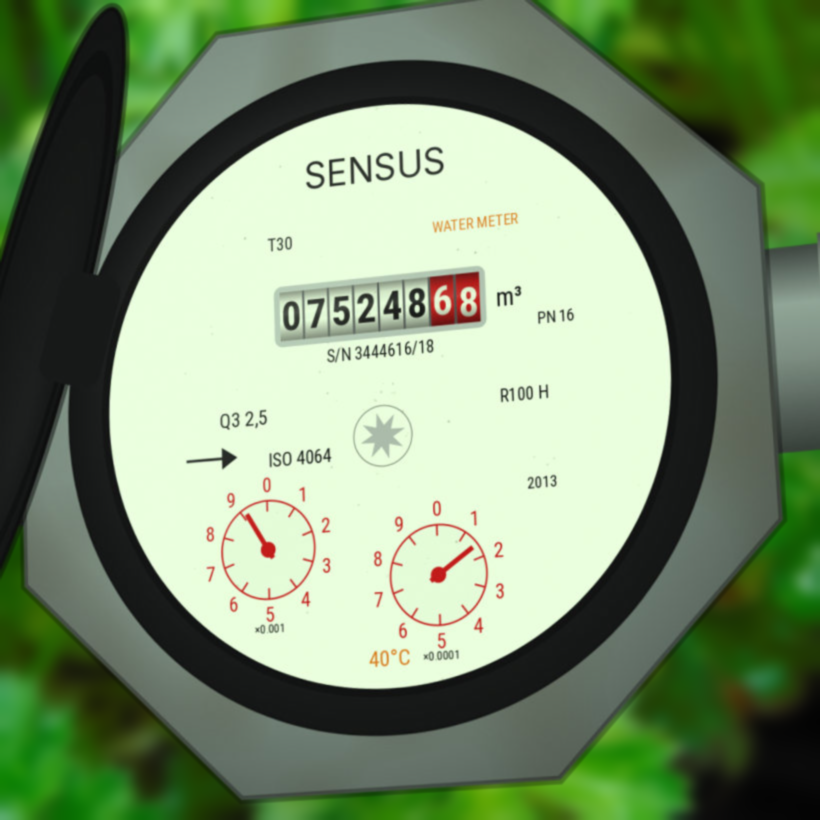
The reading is 75248.6791 m³
